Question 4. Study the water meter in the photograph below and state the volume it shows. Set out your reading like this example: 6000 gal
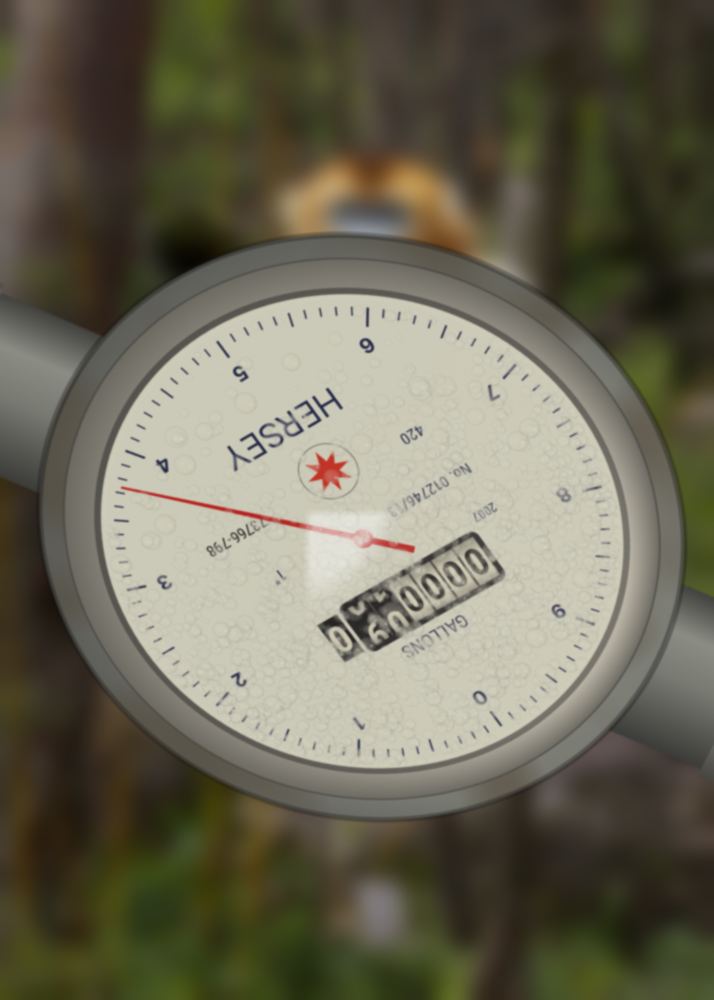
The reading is 93.7 gal
